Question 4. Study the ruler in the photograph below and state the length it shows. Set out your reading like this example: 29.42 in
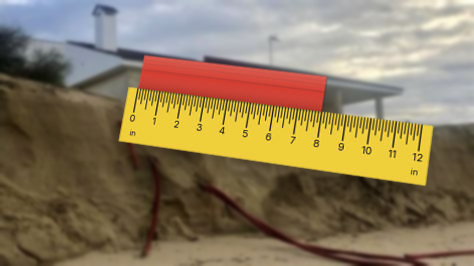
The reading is 8 in
